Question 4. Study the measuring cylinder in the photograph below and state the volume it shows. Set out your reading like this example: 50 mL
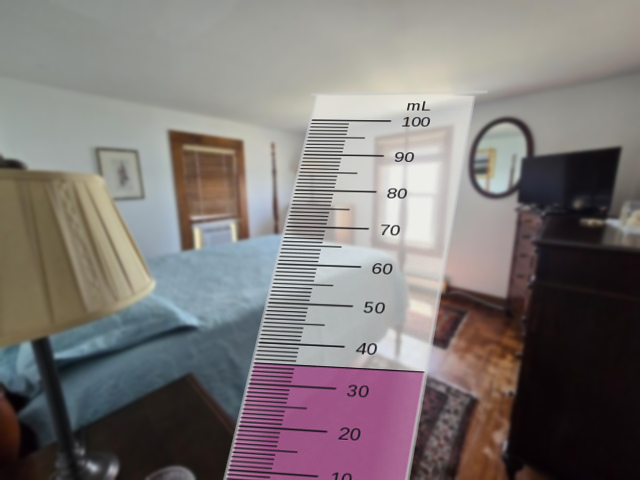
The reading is 35 mL
